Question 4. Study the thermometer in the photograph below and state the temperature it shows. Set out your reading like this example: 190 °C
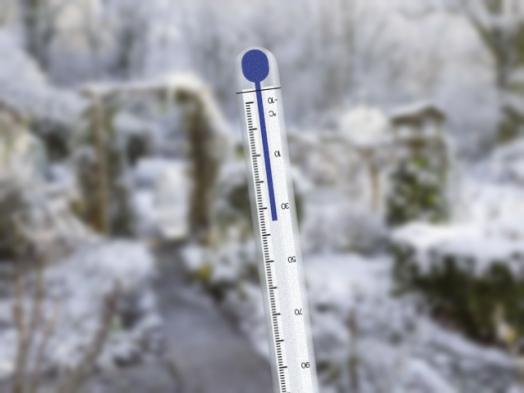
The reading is 35 °C
